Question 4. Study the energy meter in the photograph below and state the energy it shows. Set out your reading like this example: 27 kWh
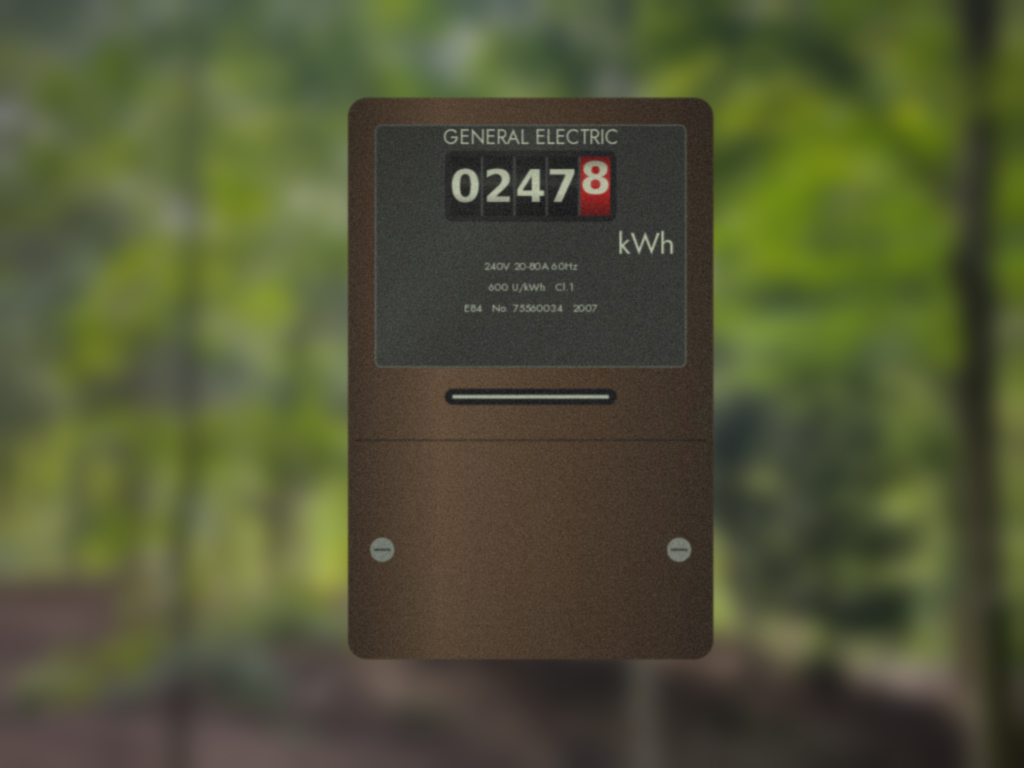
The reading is 247.8 kWh
